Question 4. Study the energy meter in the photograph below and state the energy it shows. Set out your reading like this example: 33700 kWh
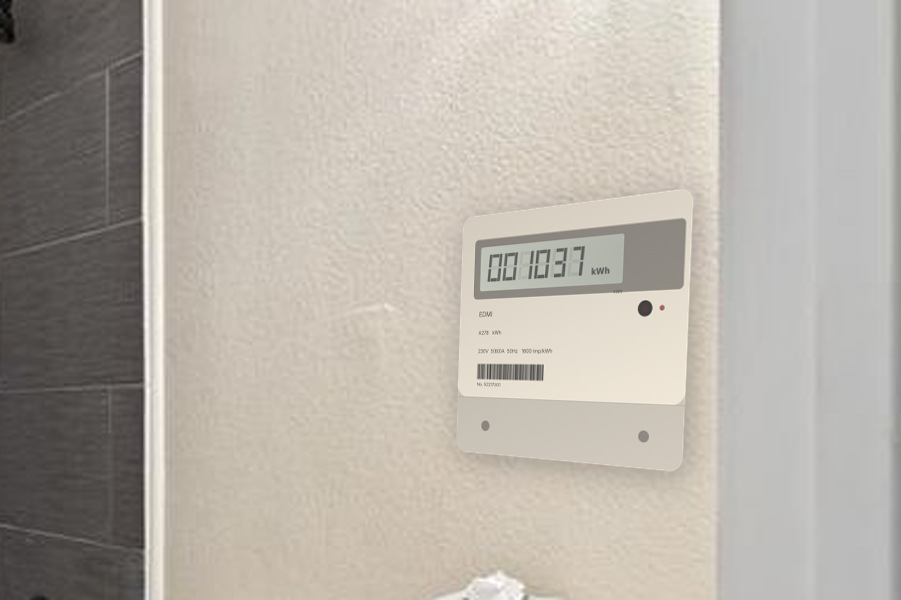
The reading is 1037 kWh
